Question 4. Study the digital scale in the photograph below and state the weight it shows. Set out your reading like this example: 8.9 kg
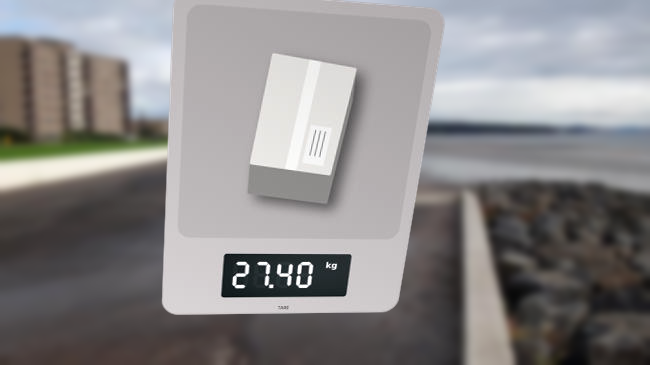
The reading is 27.40 kg
